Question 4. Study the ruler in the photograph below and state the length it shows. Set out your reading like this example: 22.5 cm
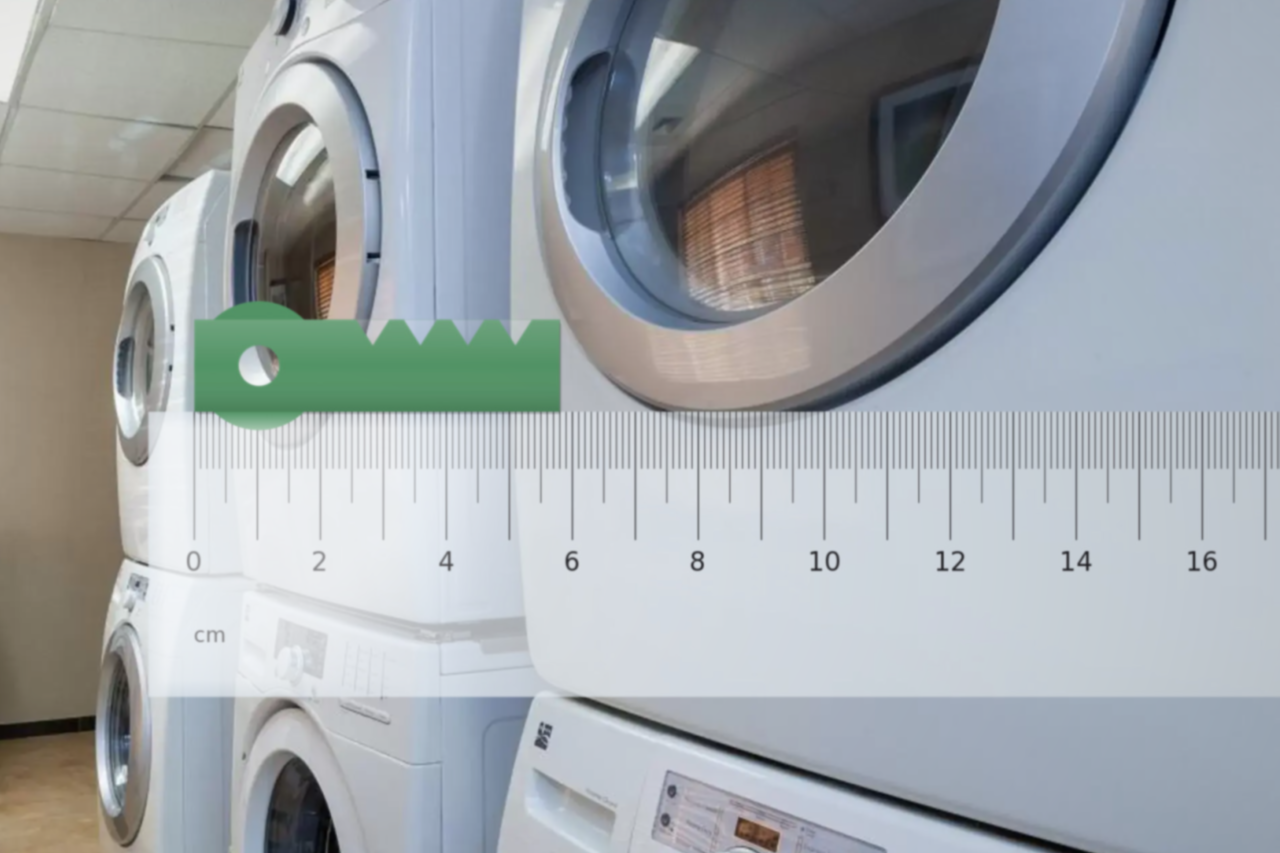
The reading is 5.8 cm
